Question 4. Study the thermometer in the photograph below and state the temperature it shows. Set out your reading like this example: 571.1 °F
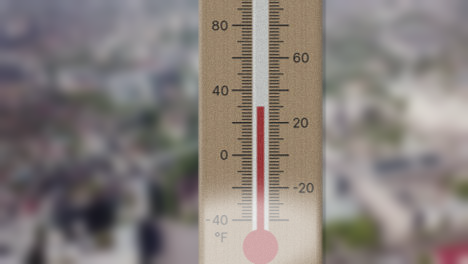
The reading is 30 °F
